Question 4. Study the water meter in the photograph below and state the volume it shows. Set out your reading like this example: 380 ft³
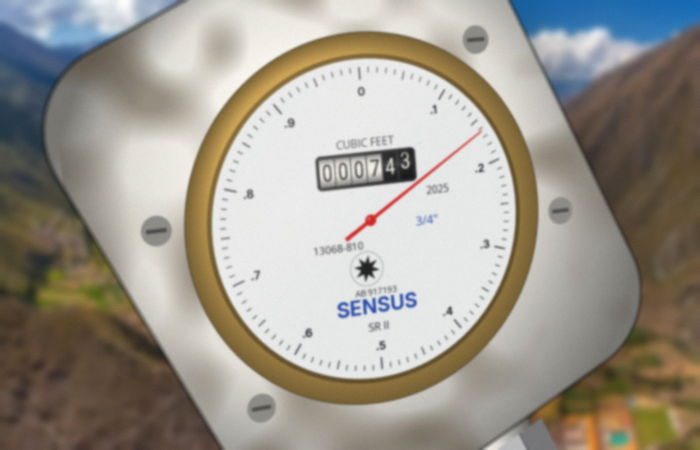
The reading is 743.16 ft³
